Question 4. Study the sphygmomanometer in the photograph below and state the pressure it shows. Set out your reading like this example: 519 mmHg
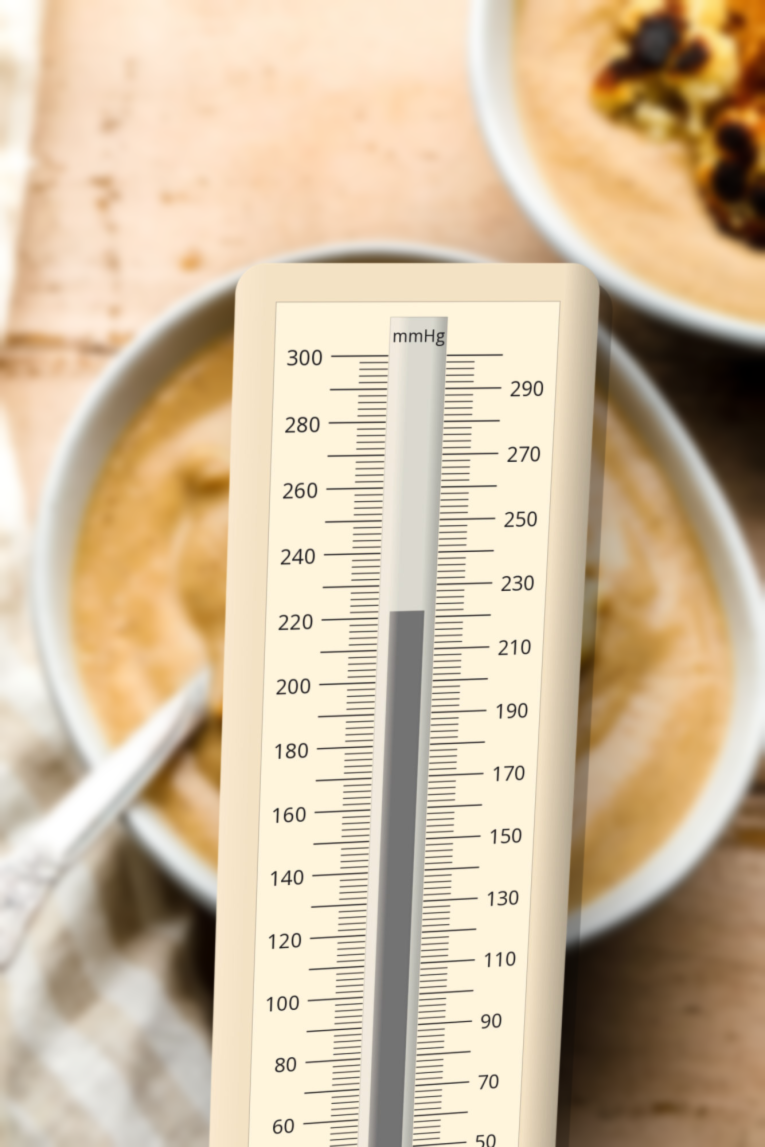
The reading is 222 mmHg
